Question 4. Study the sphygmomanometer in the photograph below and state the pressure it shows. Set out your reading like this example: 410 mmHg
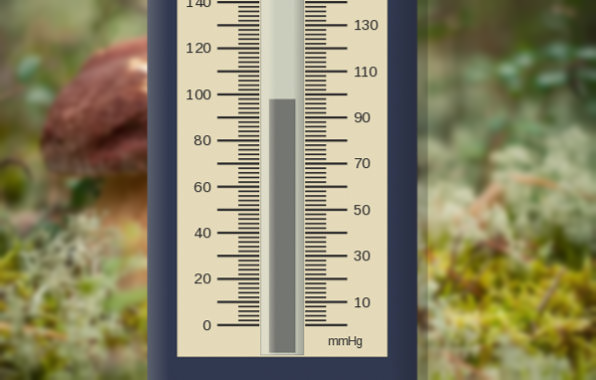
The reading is 98 mmHg
